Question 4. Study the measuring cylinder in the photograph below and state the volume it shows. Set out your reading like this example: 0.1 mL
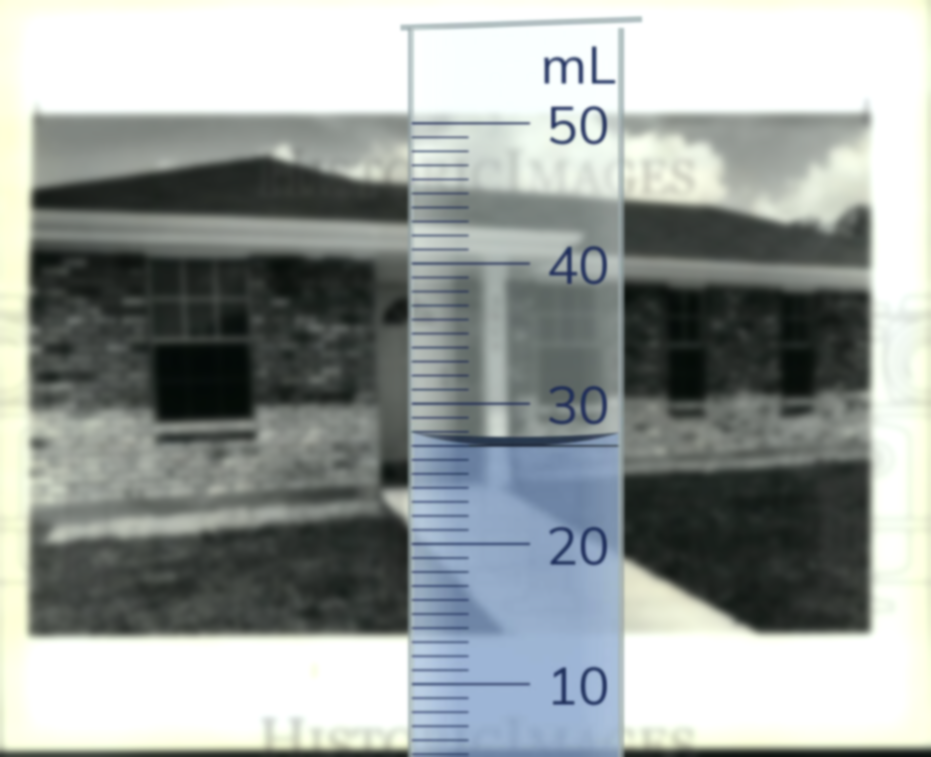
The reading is 27 mL
